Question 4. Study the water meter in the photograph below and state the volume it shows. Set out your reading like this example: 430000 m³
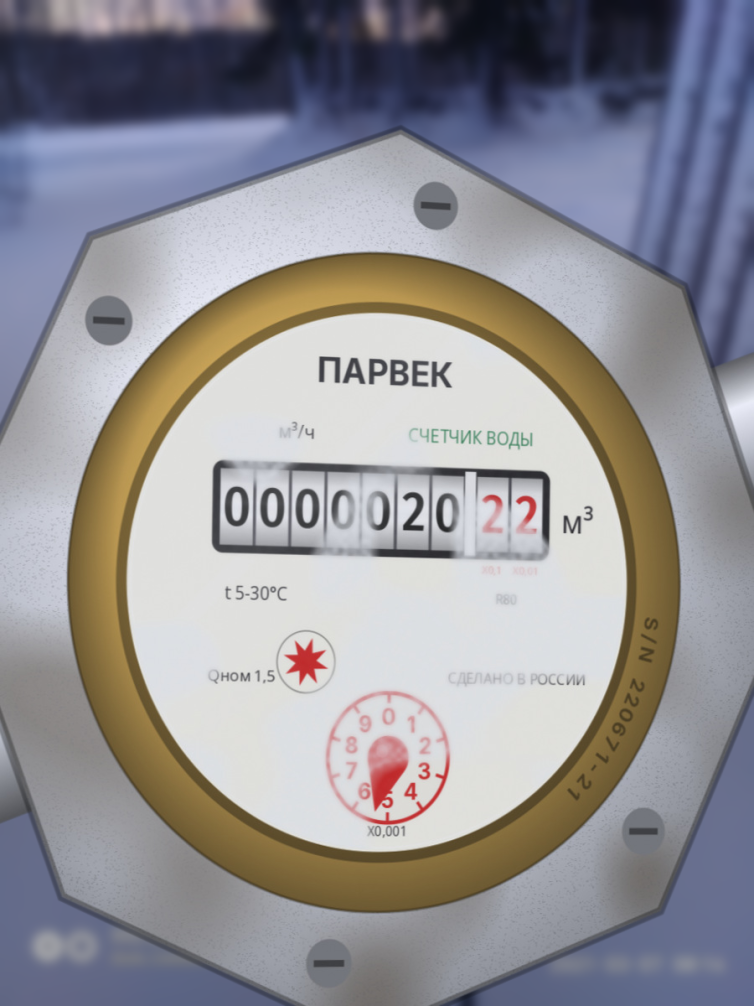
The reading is 20.225 m³
